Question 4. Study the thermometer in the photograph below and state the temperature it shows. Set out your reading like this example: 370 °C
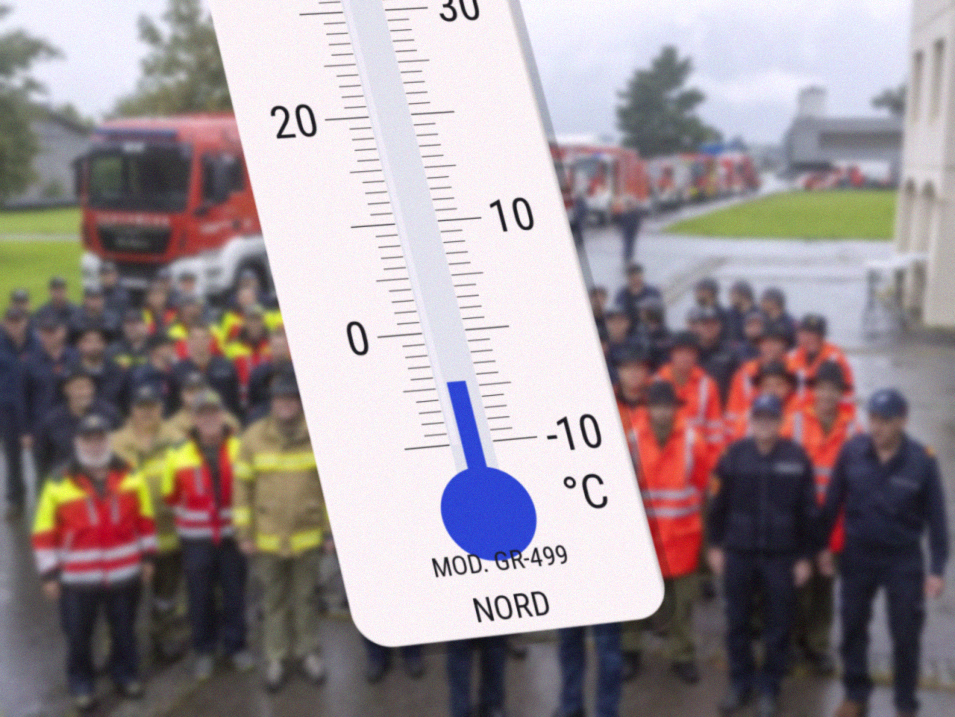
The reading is -4.5 °C
